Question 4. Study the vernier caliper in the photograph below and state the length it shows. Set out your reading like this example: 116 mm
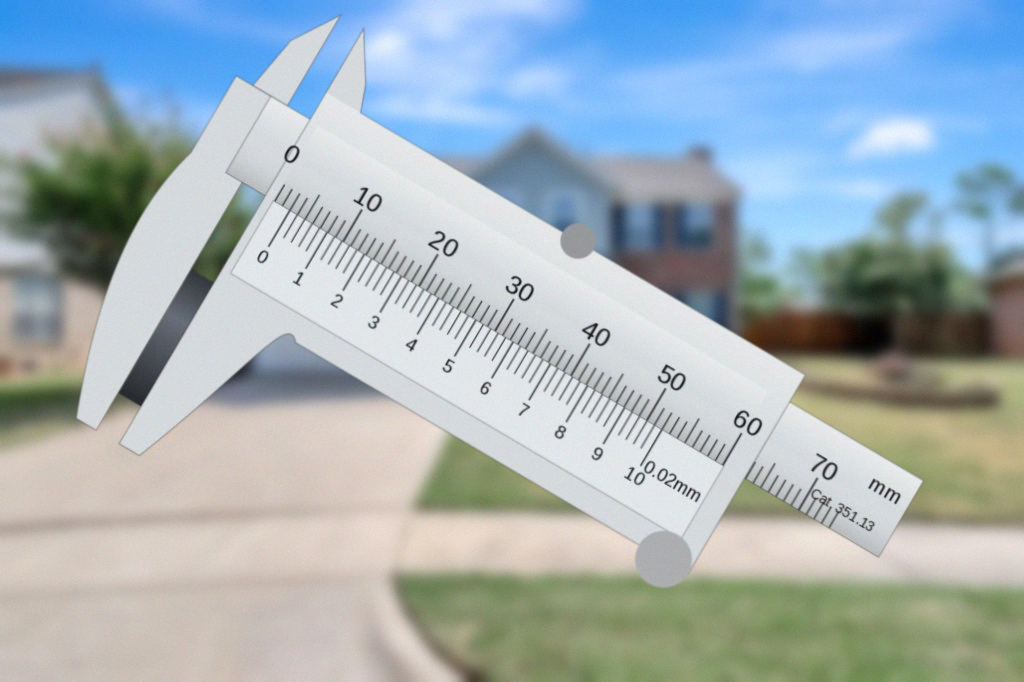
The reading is 3.0 mm
